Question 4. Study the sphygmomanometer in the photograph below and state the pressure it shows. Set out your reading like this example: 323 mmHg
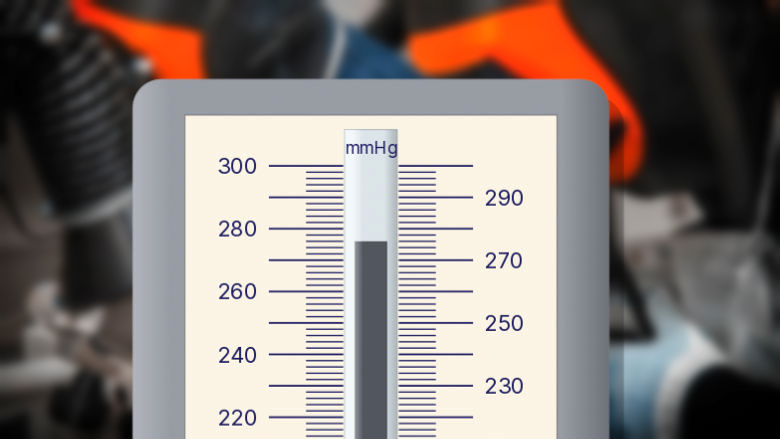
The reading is 276 mmHg
